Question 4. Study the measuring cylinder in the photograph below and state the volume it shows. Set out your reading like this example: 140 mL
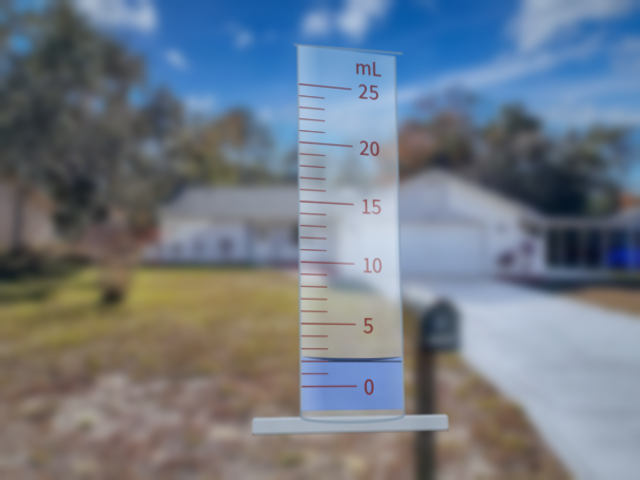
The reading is 2 mL
